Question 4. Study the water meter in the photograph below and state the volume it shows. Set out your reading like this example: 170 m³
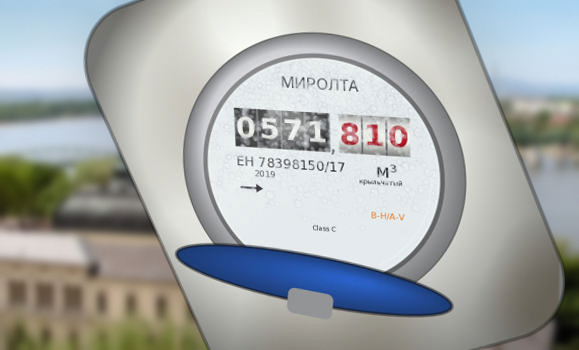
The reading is 571.810 m³
